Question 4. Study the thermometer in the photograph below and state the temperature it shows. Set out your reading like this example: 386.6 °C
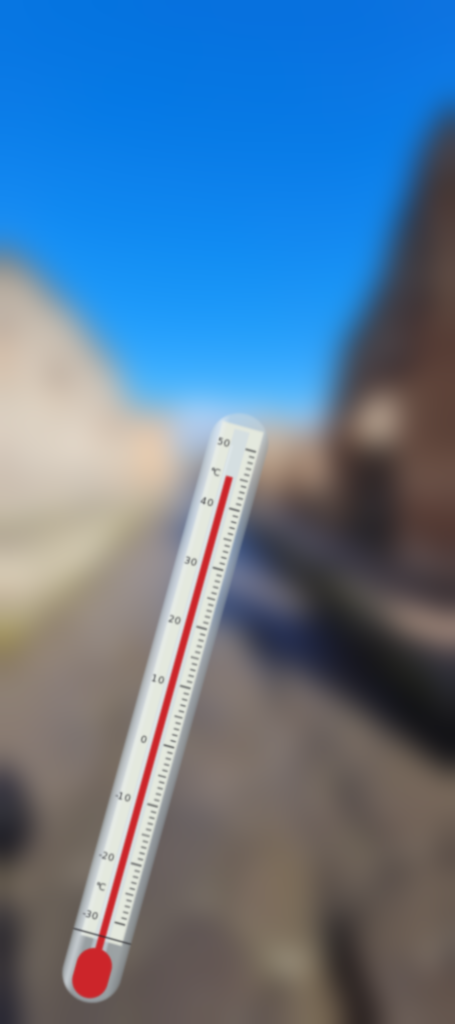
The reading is 45 °C
